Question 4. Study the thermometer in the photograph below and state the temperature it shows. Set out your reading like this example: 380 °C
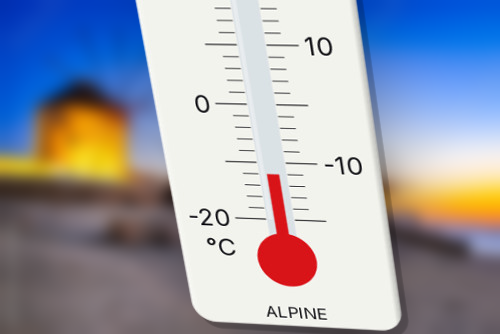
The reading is -12 °C
